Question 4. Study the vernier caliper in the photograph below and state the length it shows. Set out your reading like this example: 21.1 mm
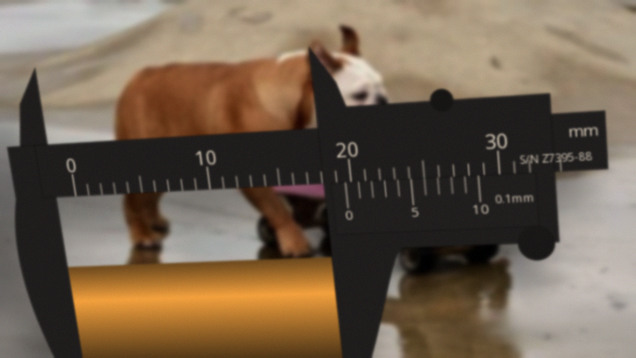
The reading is 19.6 mm
